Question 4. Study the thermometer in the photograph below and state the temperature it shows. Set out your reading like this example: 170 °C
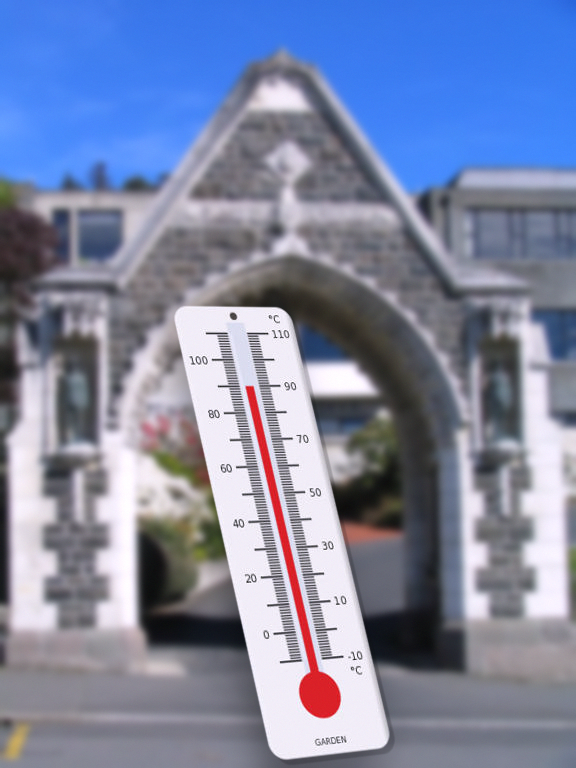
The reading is 90 °C
